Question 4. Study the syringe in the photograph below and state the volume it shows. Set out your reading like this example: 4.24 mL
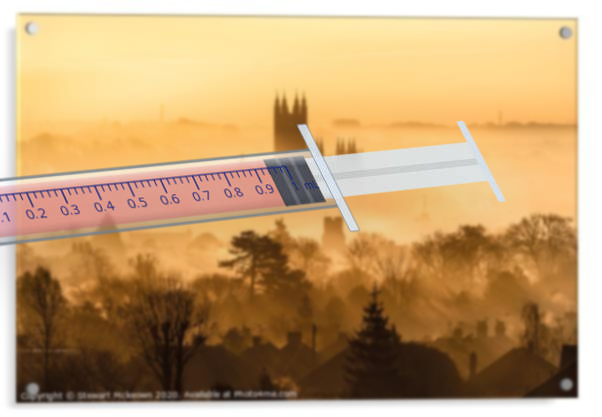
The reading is 0.94 mL
